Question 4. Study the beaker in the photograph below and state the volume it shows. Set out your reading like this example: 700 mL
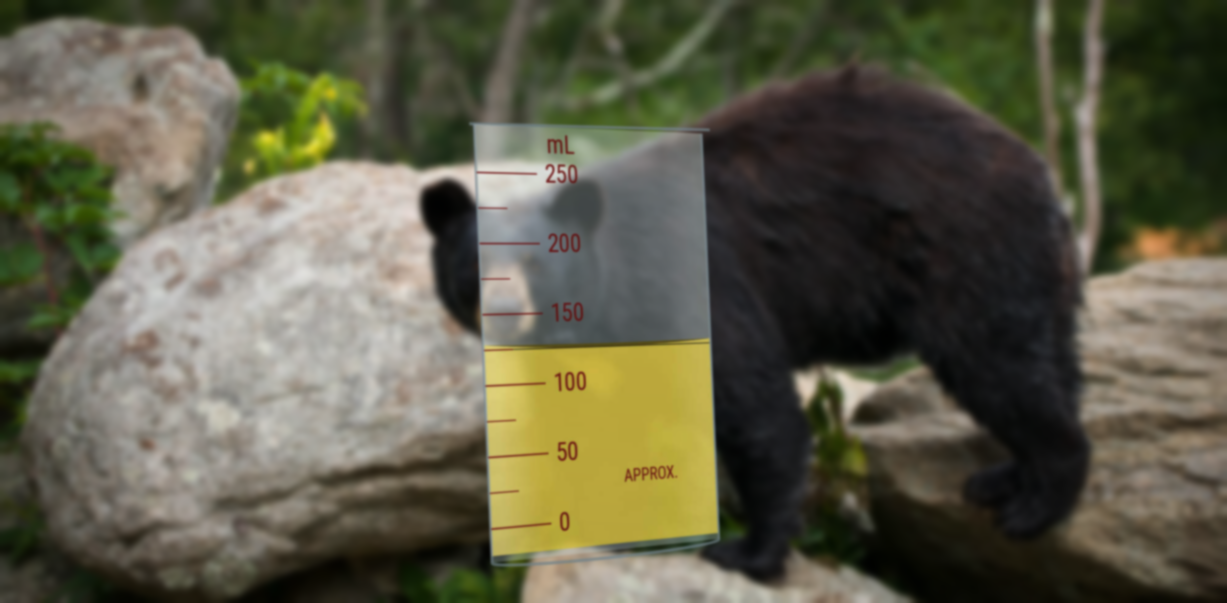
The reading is 125 mL
